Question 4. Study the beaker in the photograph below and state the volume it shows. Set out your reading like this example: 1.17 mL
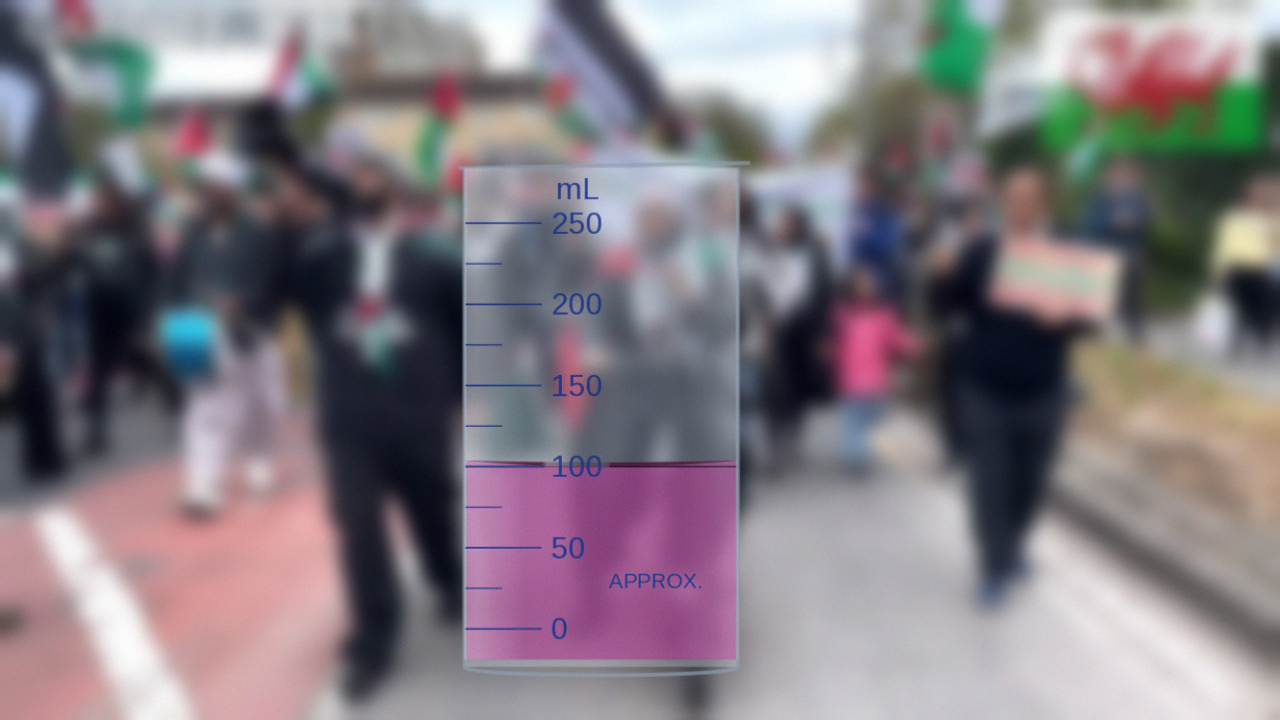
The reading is 100 mL
